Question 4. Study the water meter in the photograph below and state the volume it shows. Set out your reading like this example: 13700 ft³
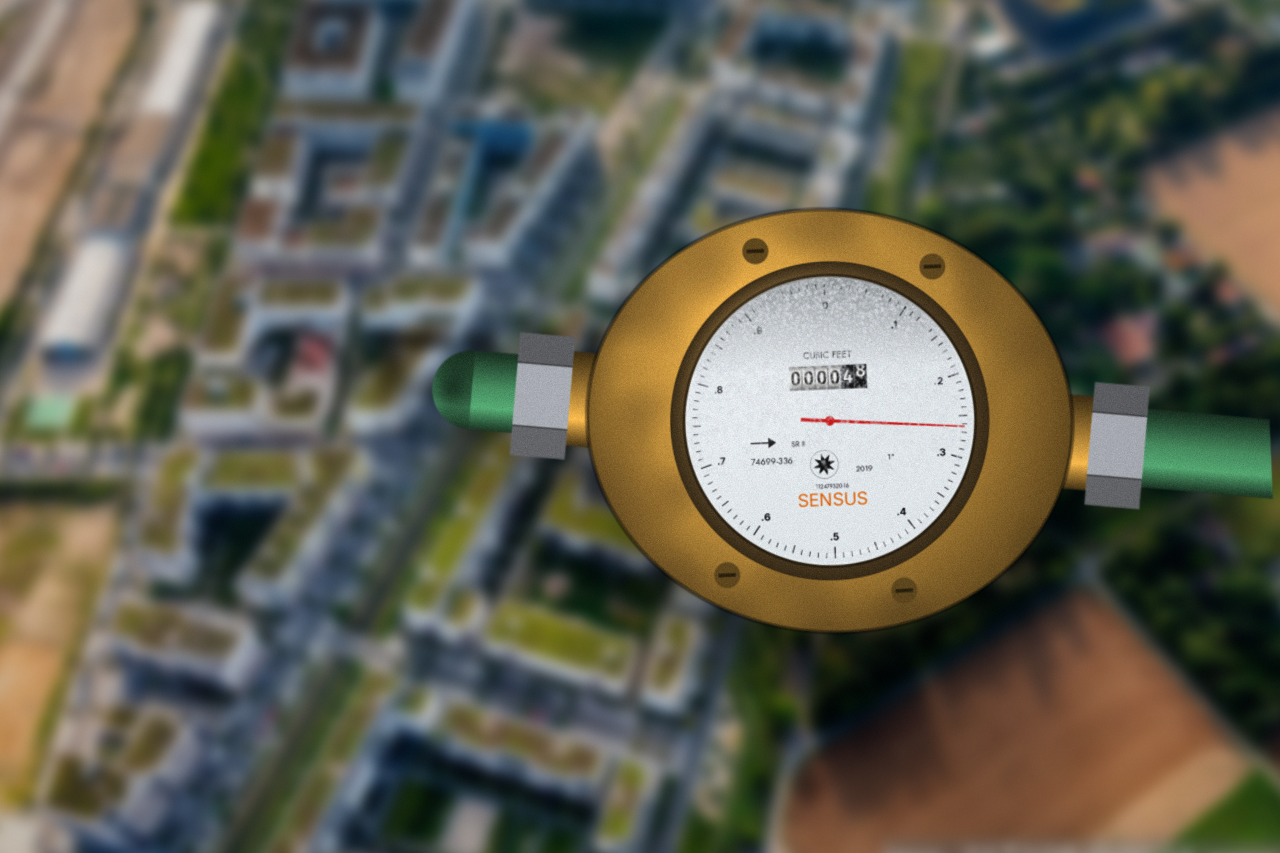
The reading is 48.26 ft³
